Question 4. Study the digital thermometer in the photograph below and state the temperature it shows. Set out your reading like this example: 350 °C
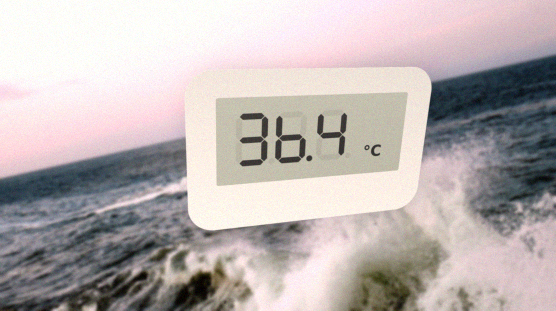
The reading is 36.4 °C
